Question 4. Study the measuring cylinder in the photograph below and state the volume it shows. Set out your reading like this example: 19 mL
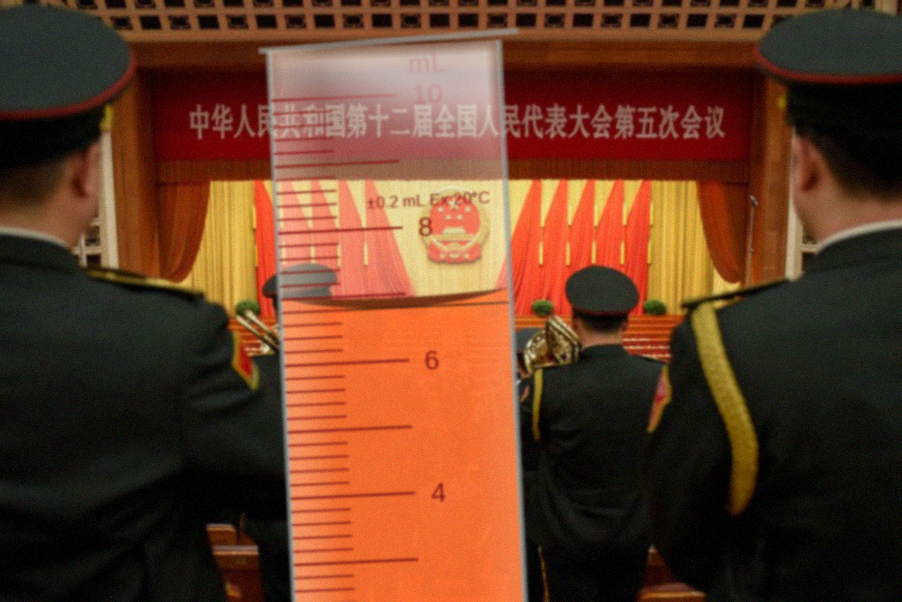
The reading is 6.8 mL
